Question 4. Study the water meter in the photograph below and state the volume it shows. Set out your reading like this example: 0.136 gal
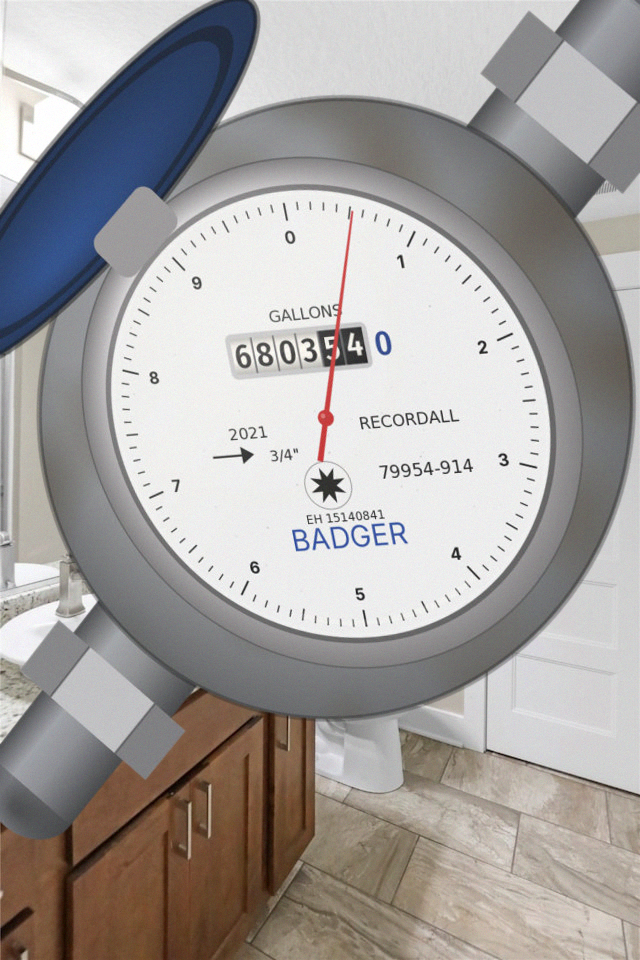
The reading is 6803540.5 gal
